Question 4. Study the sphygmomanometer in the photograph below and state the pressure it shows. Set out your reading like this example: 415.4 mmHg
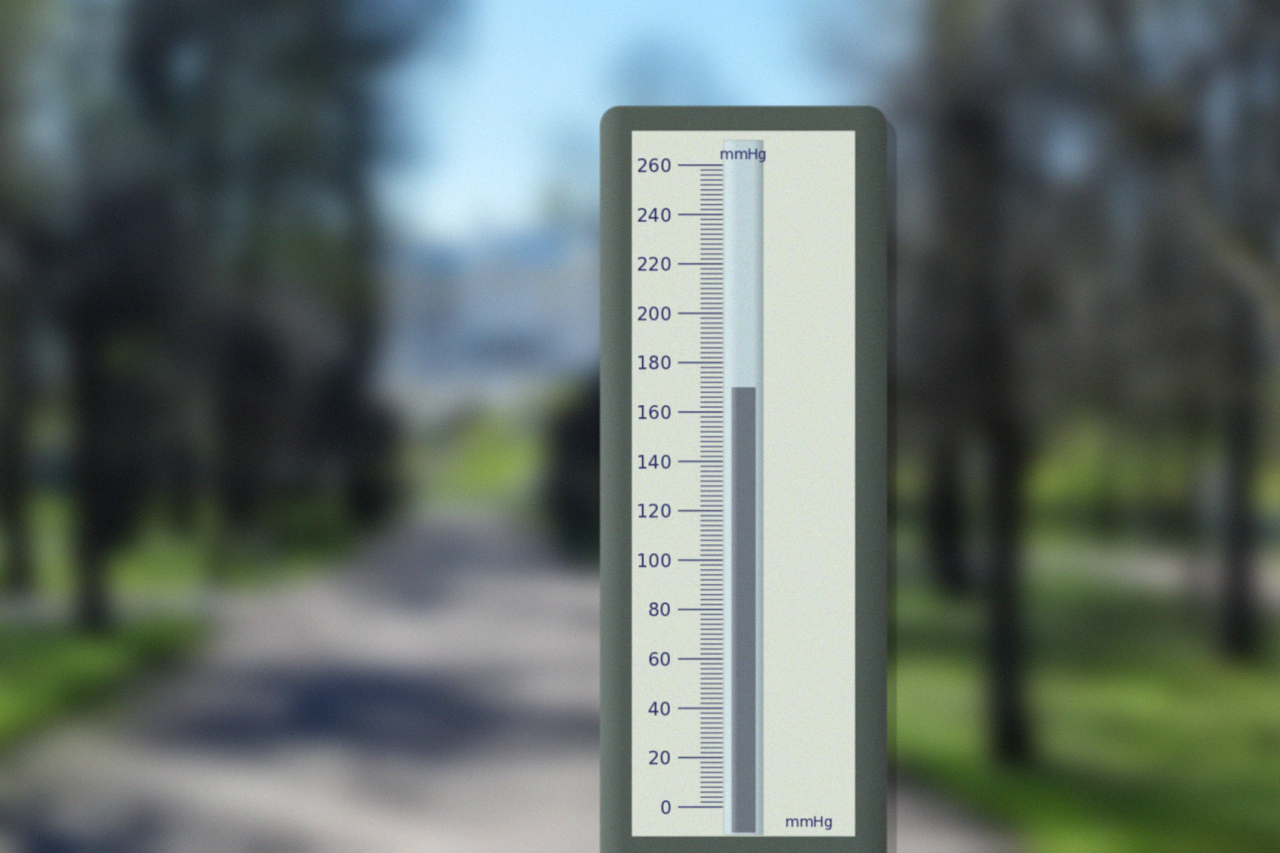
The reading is 170 mmHg
